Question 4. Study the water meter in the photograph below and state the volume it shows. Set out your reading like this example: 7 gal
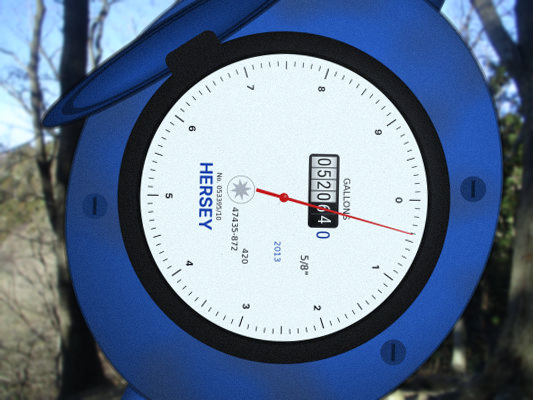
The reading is 520640.4 gal
